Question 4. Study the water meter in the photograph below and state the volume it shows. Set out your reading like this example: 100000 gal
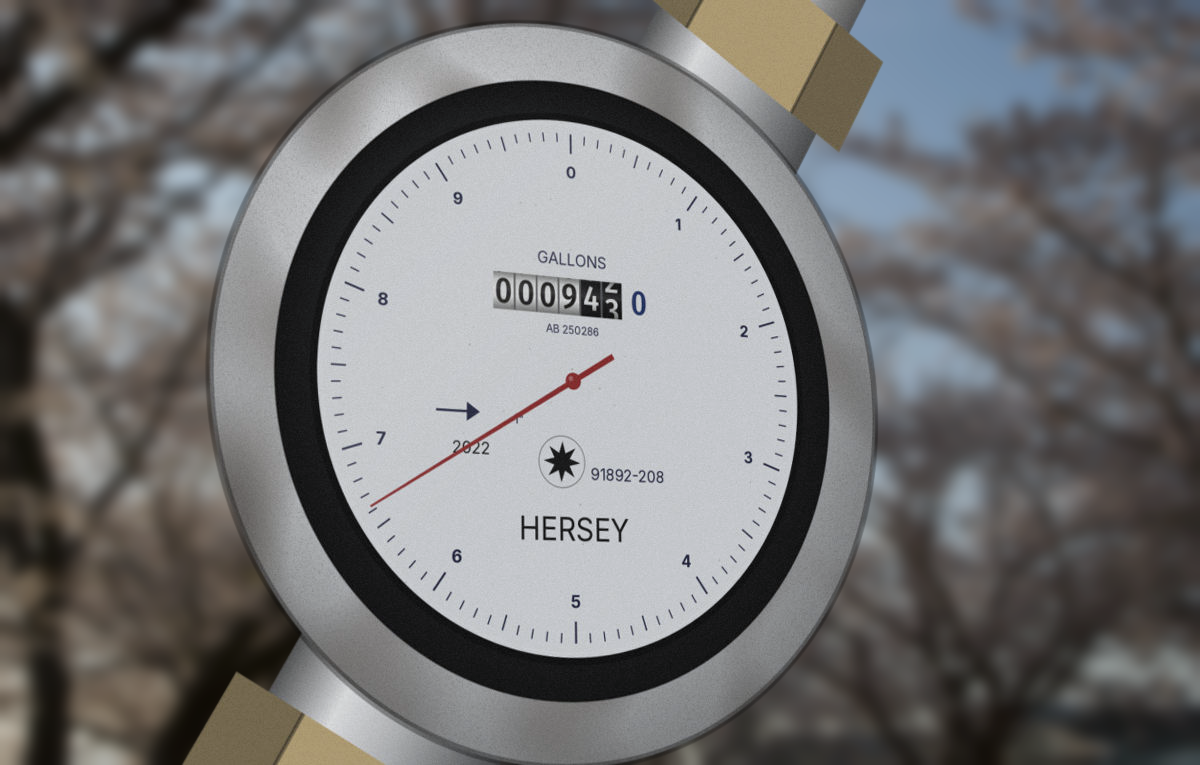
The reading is 9426.6 gal
